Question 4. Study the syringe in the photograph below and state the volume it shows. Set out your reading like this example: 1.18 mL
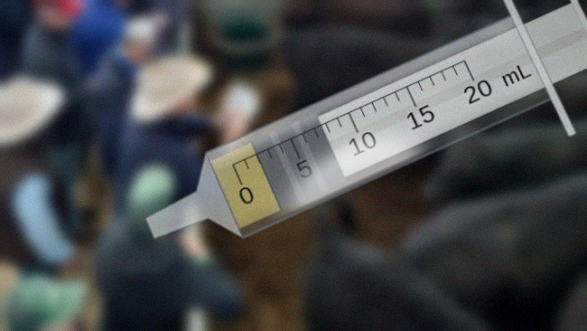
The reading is 2 mL
